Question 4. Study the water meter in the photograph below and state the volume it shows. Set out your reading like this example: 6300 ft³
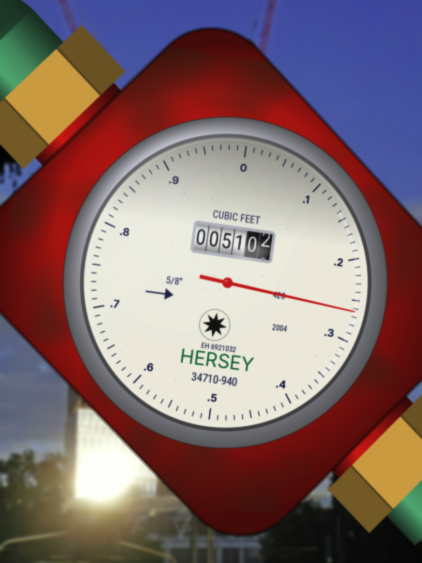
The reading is 5102.26 ft³
